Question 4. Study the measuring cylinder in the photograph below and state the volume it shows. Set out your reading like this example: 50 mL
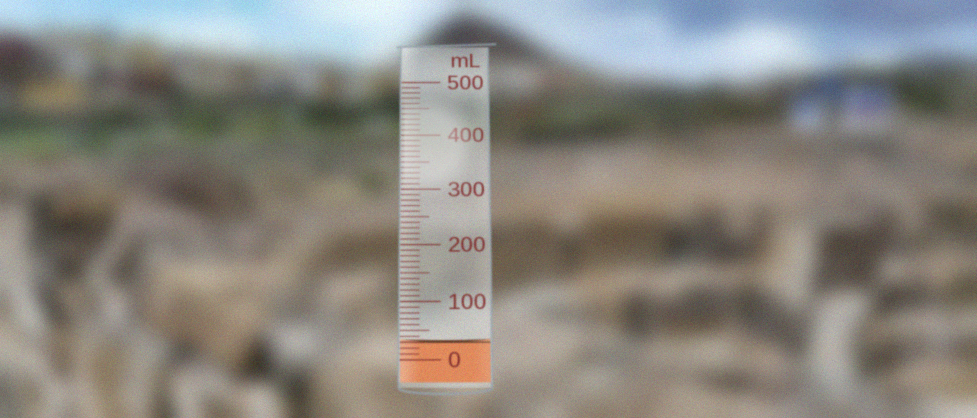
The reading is 30 mL
